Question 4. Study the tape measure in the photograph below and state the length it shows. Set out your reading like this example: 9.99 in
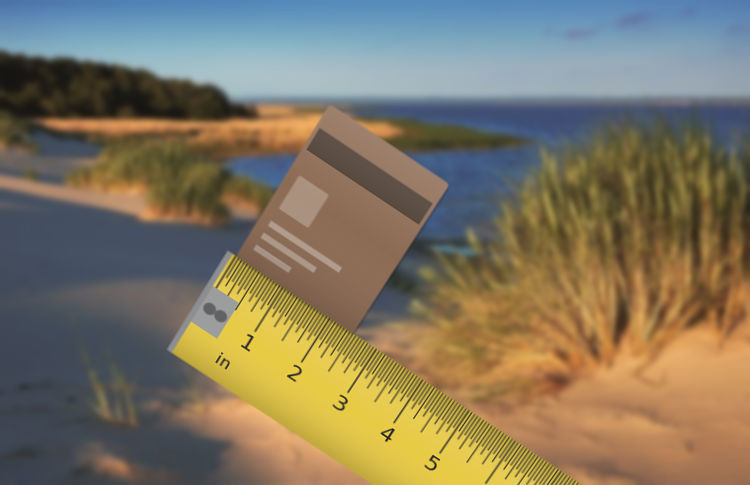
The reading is 2.5 in
